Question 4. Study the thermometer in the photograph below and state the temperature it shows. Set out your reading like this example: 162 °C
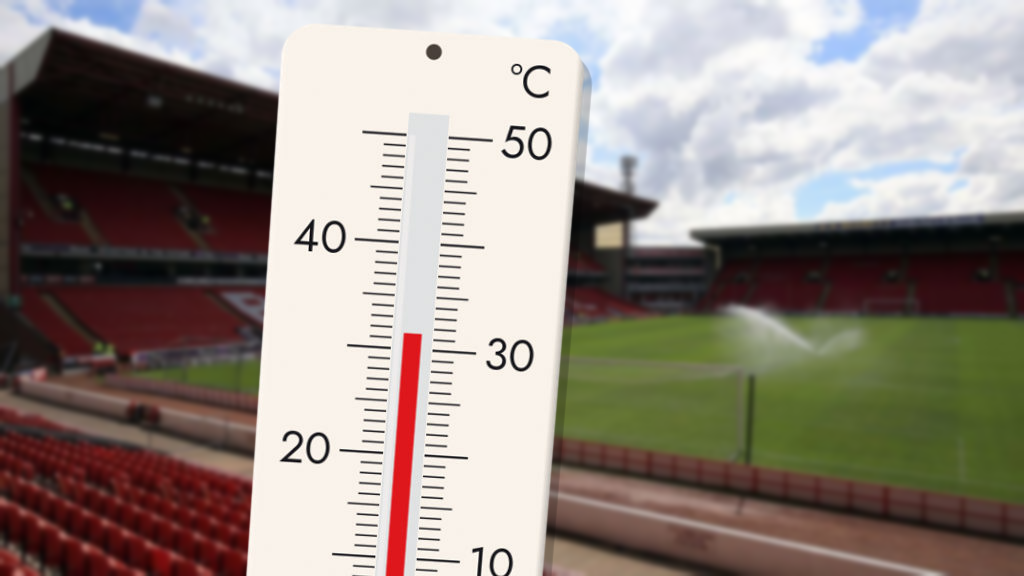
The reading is 31.5 °C
